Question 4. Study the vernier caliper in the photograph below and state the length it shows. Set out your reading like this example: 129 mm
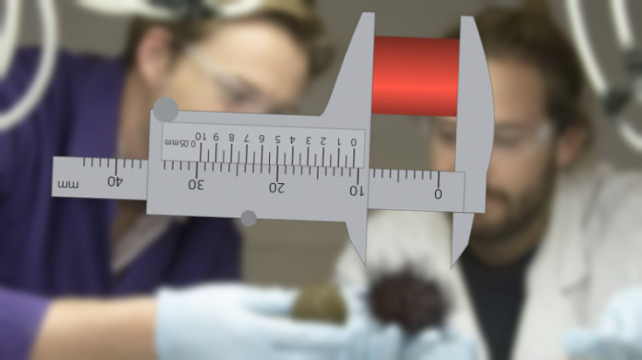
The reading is 10.6 mm
